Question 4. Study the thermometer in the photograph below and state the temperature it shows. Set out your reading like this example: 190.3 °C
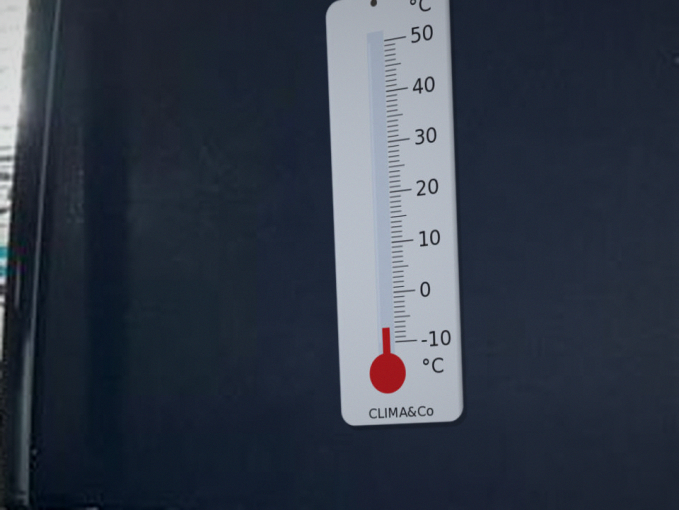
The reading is -7 °C
